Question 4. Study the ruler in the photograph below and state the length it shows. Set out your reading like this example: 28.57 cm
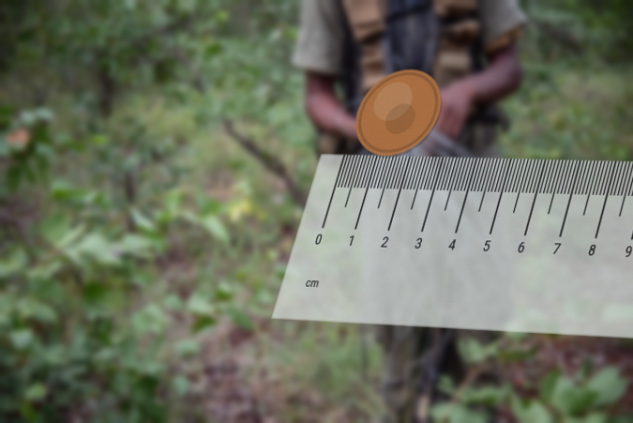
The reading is 2.5 cm
